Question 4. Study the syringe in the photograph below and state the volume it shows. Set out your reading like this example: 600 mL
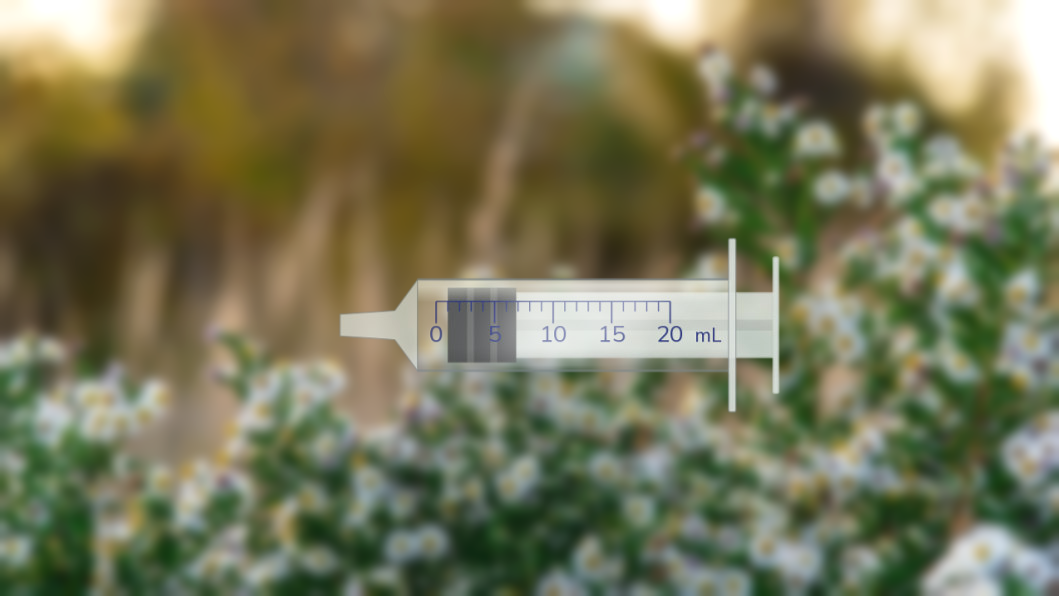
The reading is 1 mL
